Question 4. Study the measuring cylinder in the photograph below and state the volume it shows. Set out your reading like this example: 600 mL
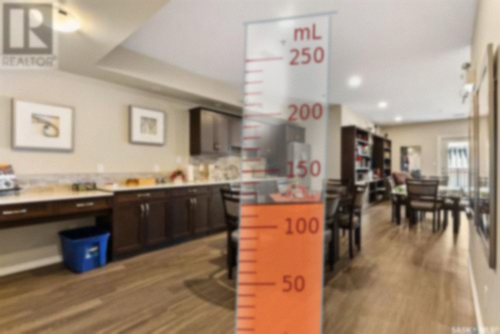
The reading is 120 mL
